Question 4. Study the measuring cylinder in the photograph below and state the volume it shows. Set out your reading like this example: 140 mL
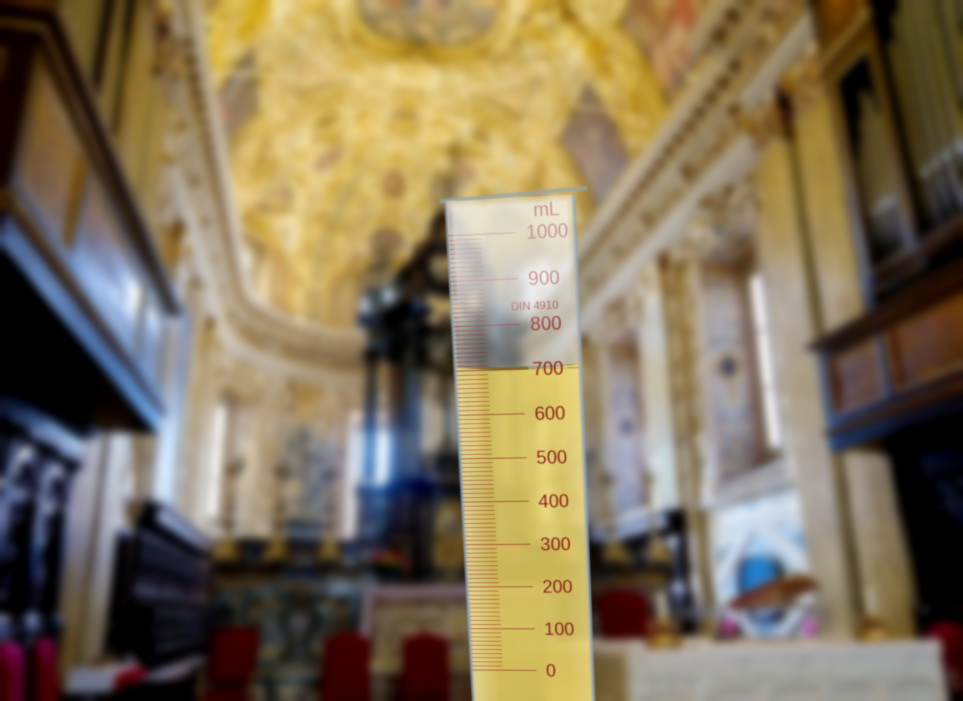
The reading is 700 mL
